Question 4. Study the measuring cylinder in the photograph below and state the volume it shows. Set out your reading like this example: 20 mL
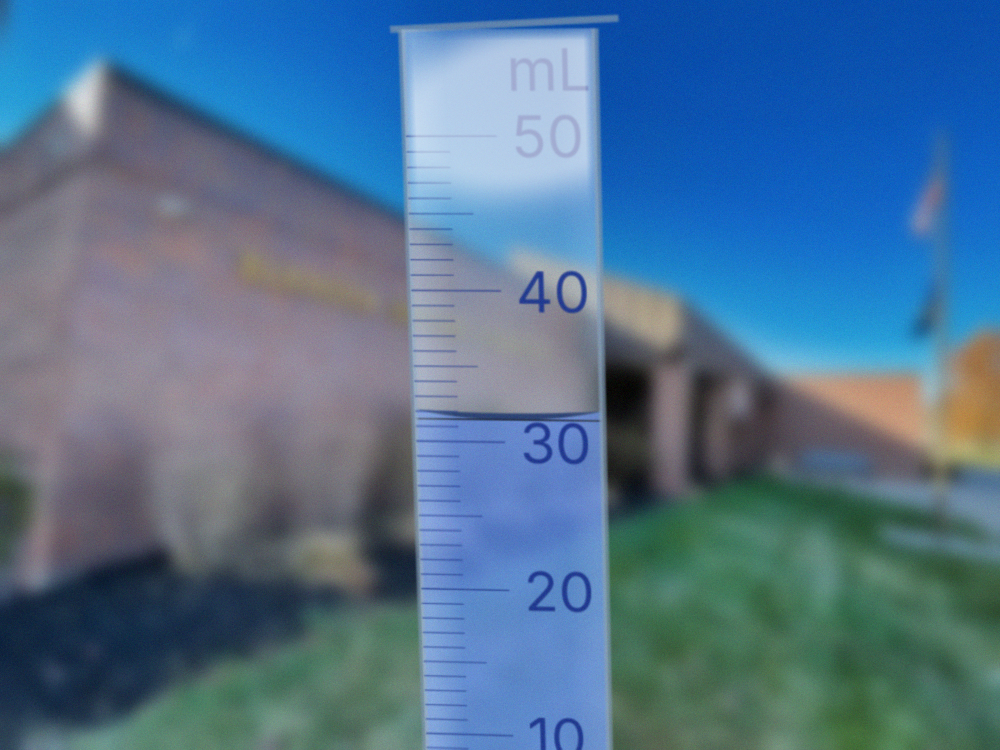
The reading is 31.5 mL
